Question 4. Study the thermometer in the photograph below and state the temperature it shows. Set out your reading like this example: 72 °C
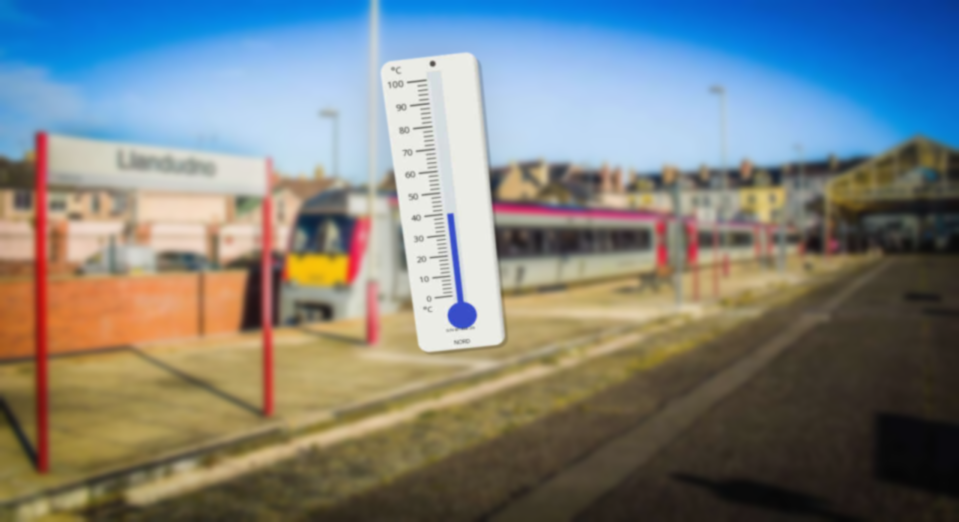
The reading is 40 °C
